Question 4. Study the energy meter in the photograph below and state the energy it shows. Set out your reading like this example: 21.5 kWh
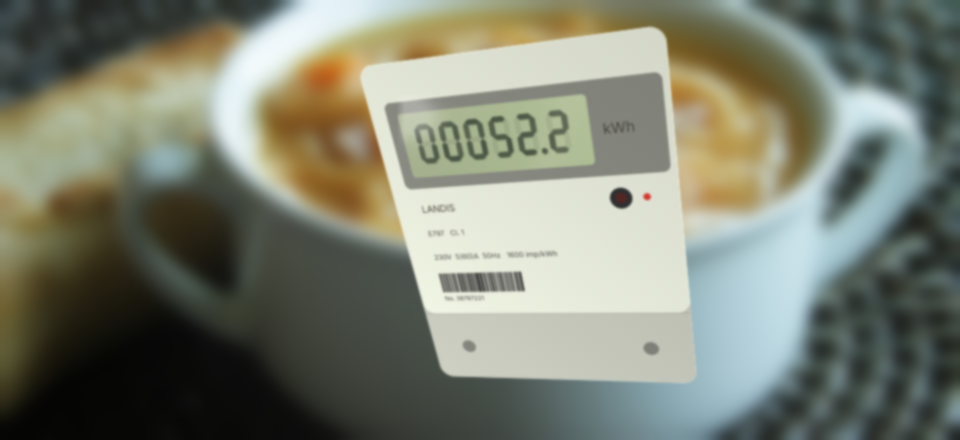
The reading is 52.2 kWh
